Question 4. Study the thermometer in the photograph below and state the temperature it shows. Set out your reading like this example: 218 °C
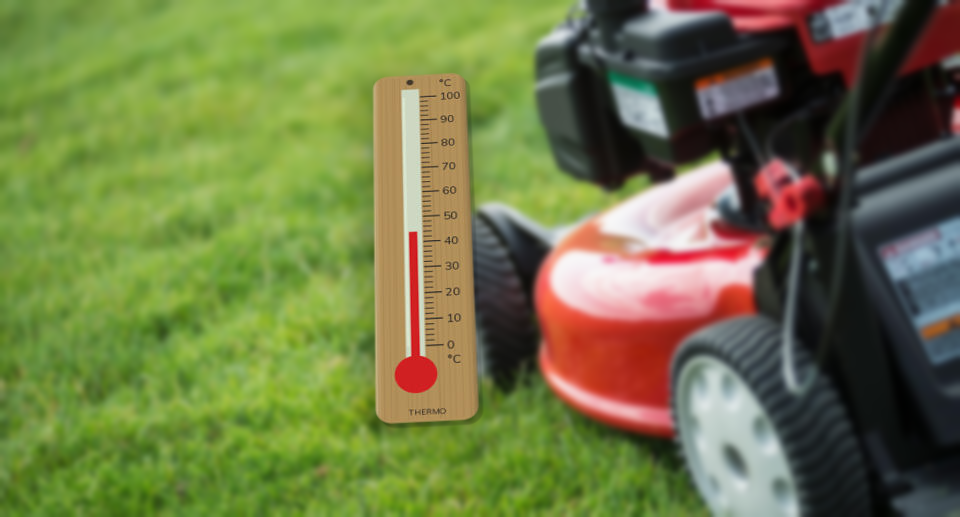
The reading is 44 °C
